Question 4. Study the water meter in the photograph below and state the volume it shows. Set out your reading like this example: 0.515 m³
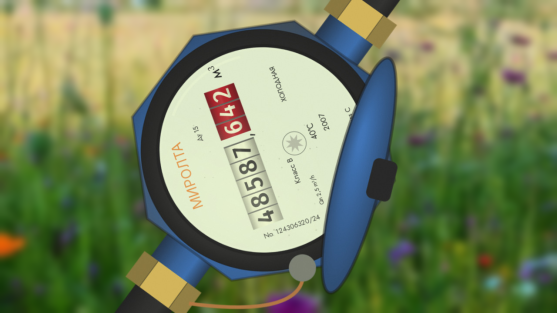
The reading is 48587.642 m³
